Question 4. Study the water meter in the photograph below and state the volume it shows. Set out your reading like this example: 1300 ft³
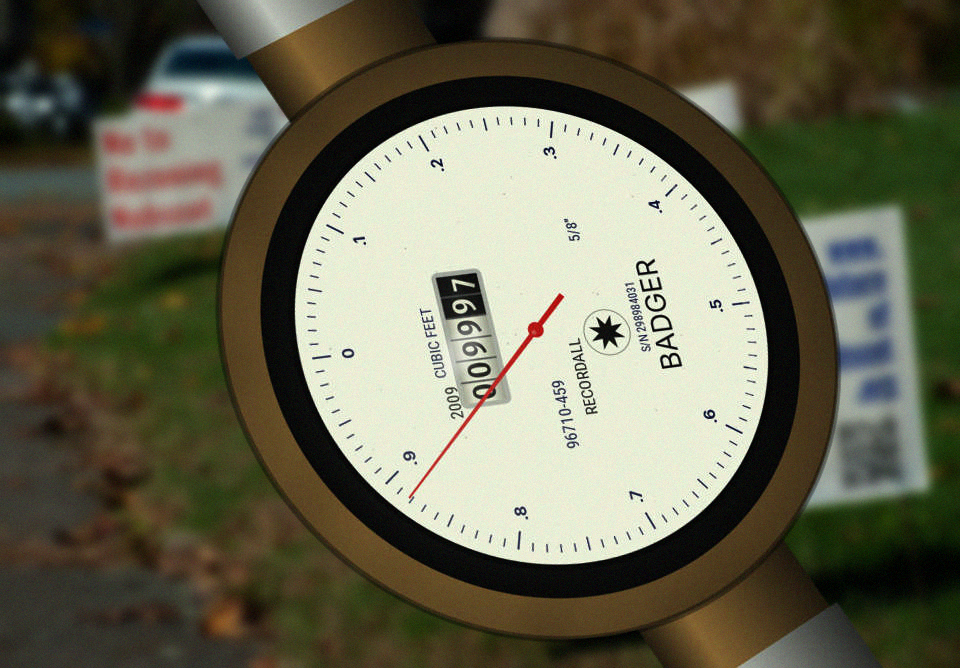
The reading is 9996.88 ft³
